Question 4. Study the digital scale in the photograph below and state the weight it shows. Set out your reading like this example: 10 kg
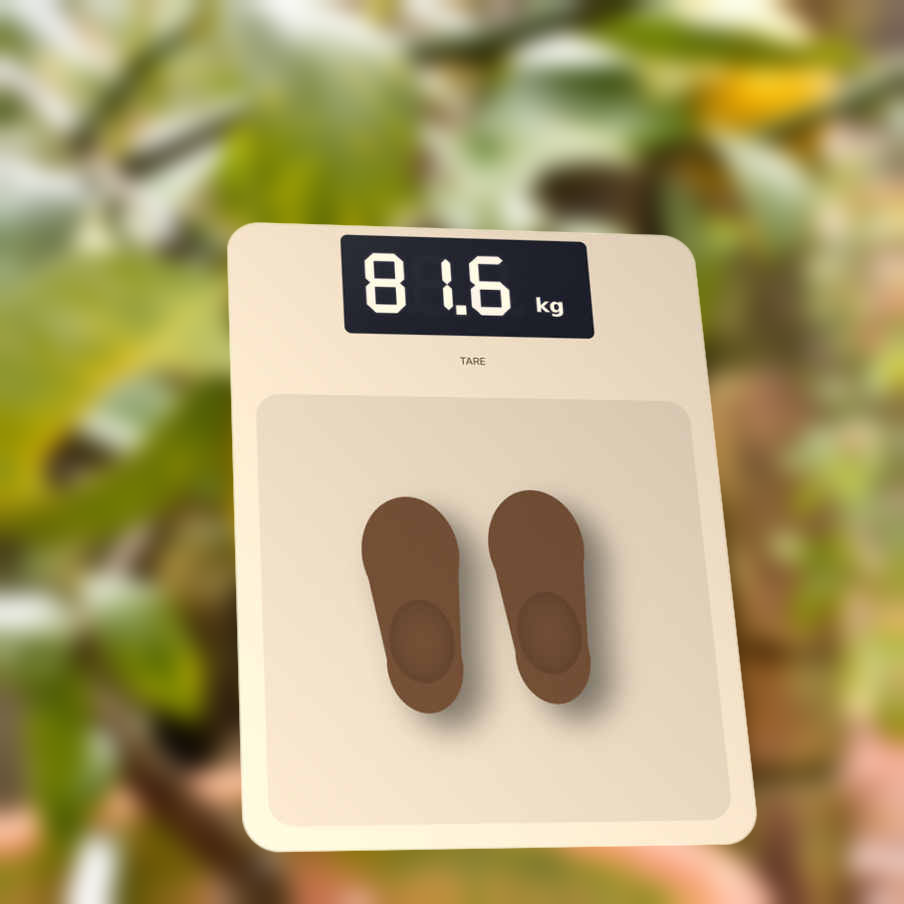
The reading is 81.6 kg
